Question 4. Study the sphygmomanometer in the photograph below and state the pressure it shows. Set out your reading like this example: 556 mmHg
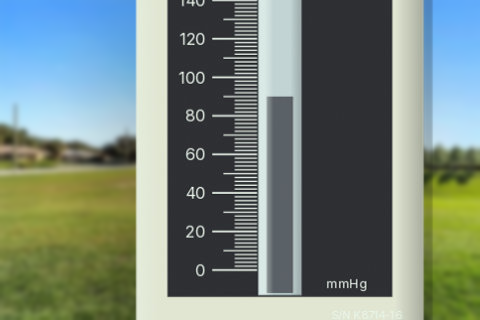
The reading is 90 mmHg
